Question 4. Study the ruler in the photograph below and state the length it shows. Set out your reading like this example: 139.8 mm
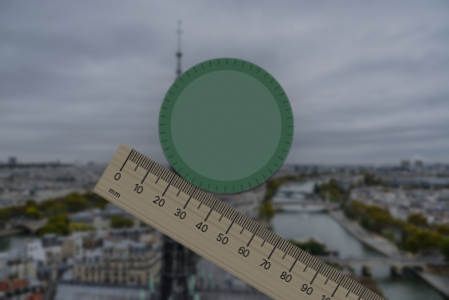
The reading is 55 mm
